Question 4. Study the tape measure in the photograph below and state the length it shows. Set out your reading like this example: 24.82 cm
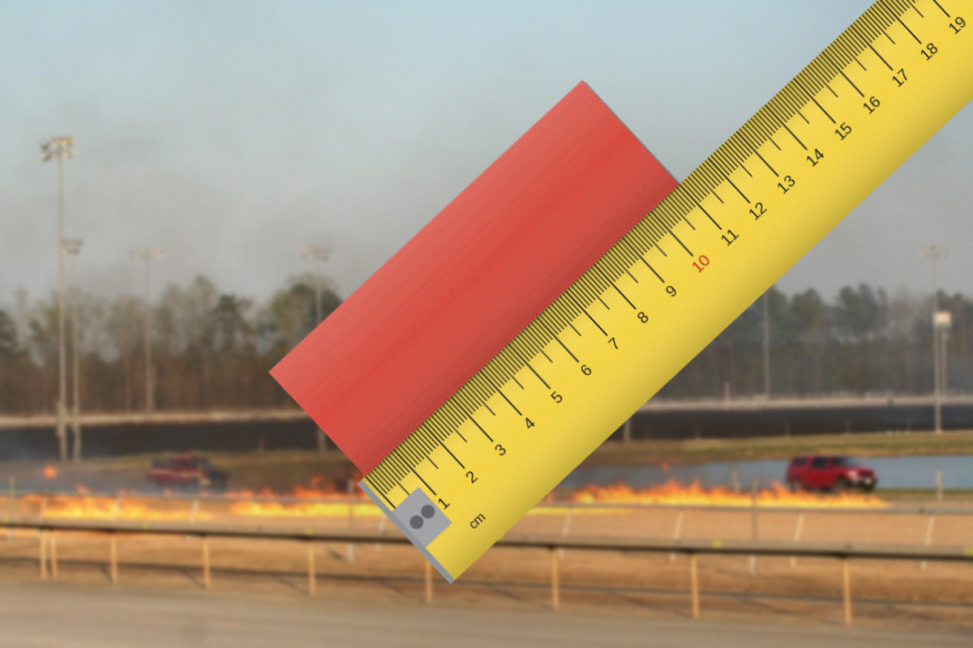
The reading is 11 cm
